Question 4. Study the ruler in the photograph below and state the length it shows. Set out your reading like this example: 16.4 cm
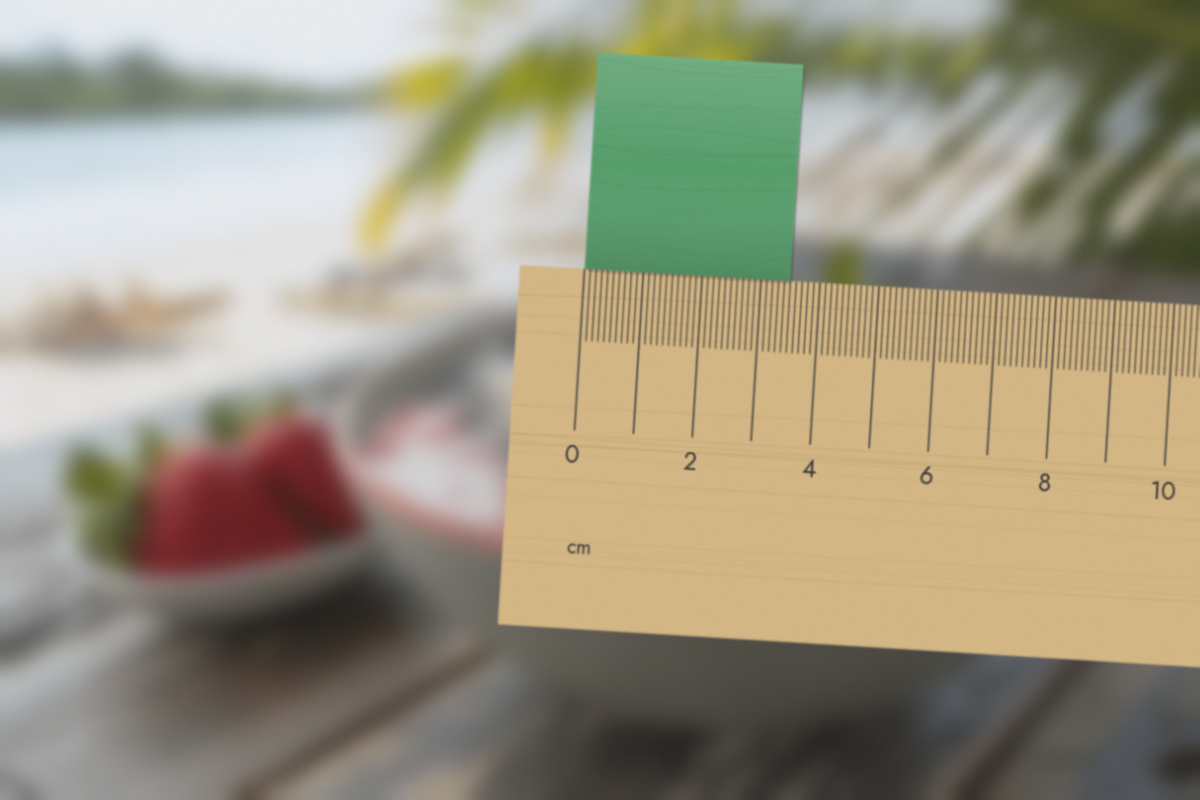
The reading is 3.5 cm
